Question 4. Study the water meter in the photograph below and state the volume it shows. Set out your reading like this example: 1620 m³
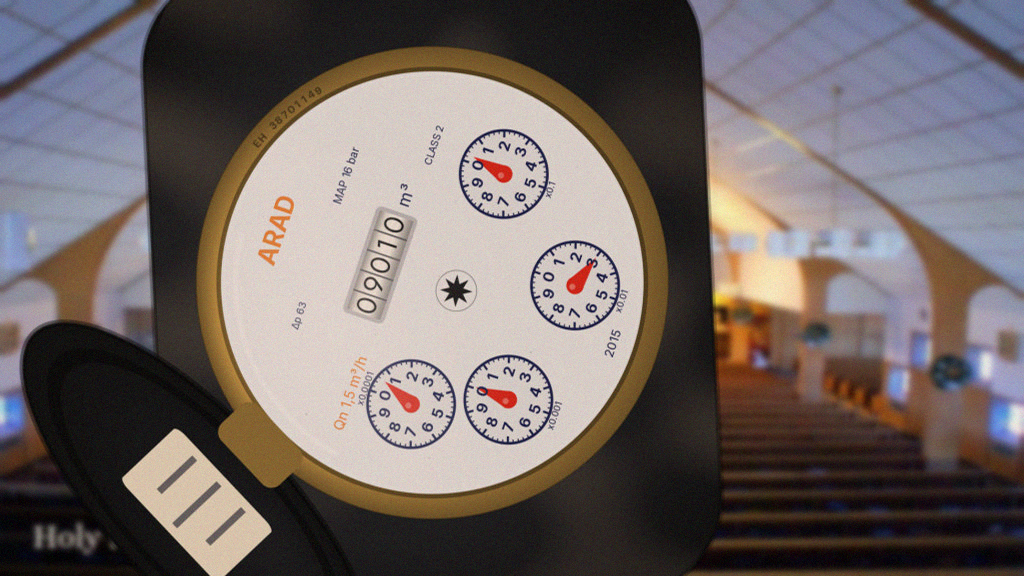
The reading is 9010.0300 m³
